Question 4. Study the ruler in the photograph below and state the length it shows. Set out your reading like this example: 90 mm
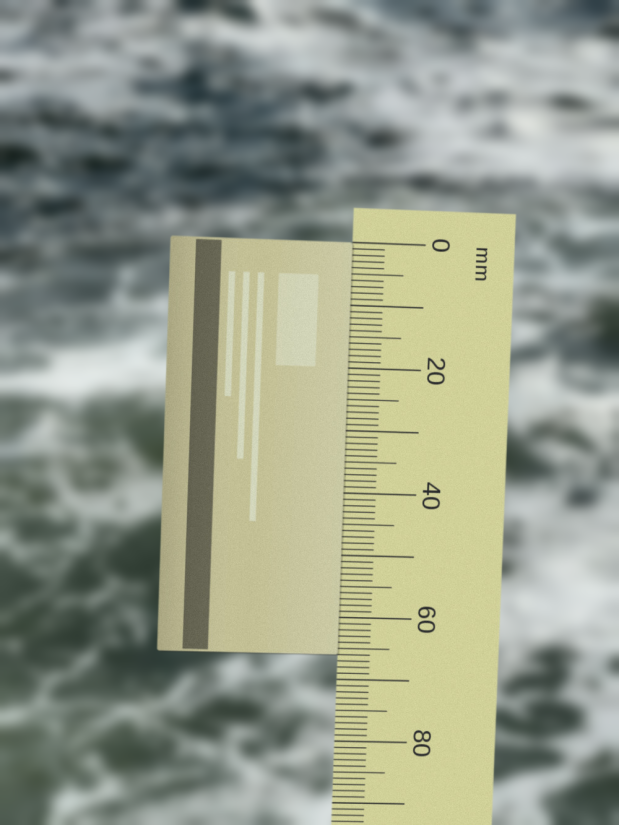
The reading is 66 mm
